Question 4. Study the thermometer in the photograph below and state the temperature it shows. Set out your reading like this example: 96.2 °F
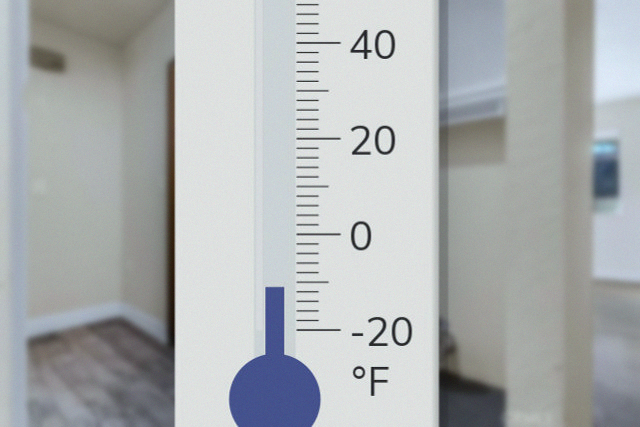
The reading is -11 °F
